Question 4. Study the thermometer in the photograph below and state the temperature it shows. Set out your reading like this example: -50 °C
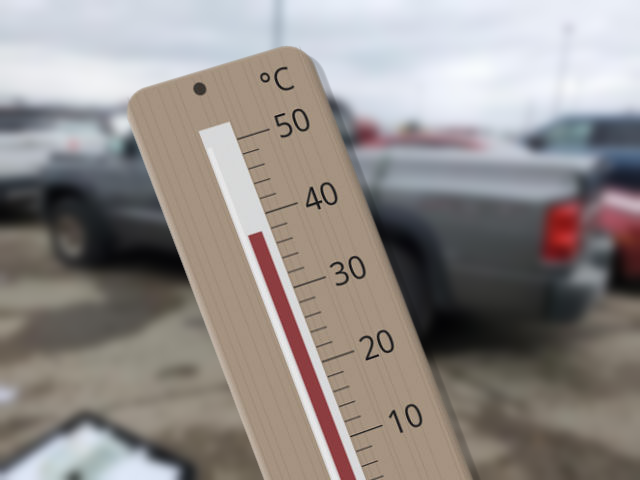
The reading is 38 °C
